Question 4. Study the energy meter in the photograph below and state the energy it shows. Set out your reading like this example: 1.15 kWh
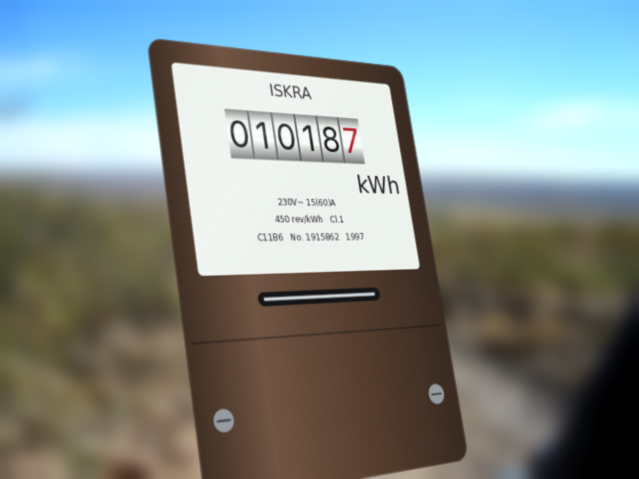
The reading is 1018.7 kWh
